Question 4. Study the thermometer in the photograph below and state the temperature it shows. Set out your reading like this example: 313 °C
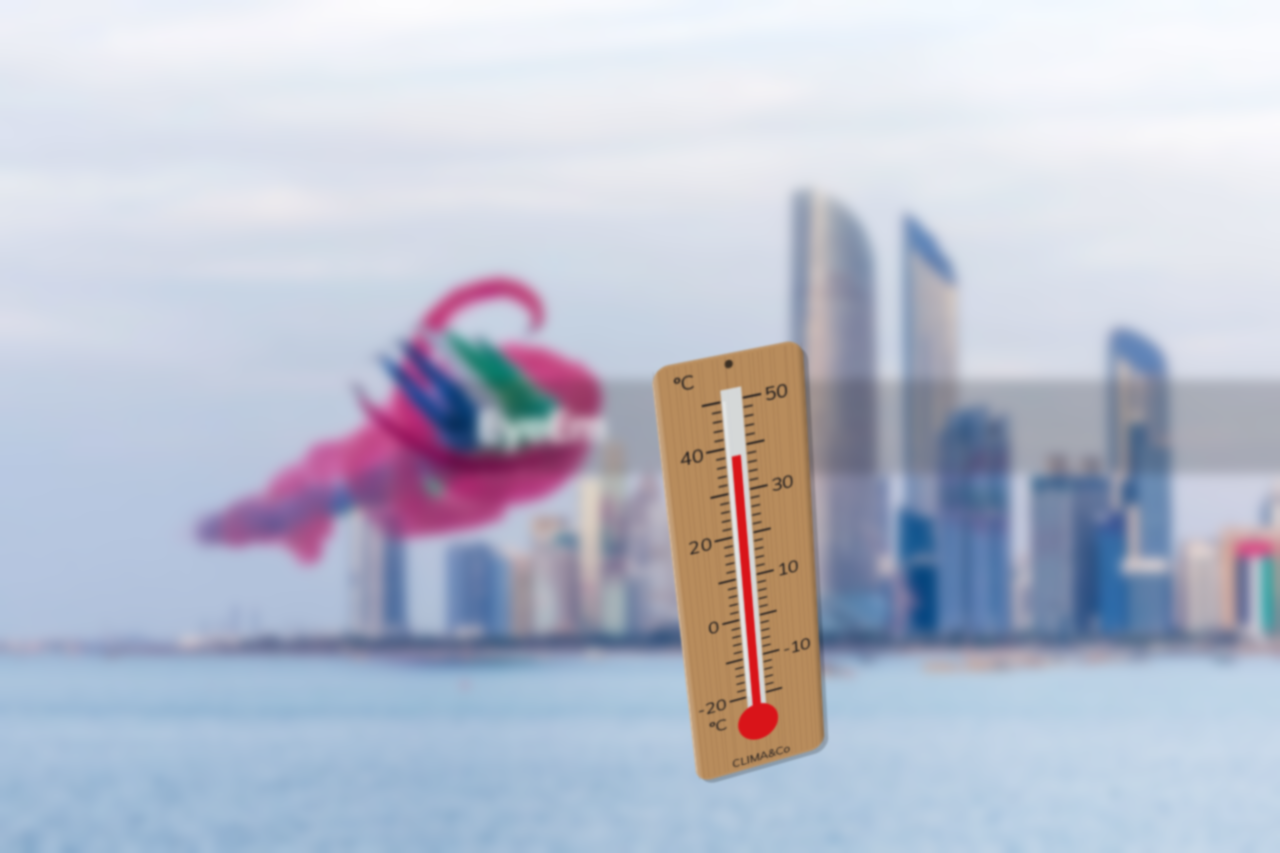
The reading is 38 °C
